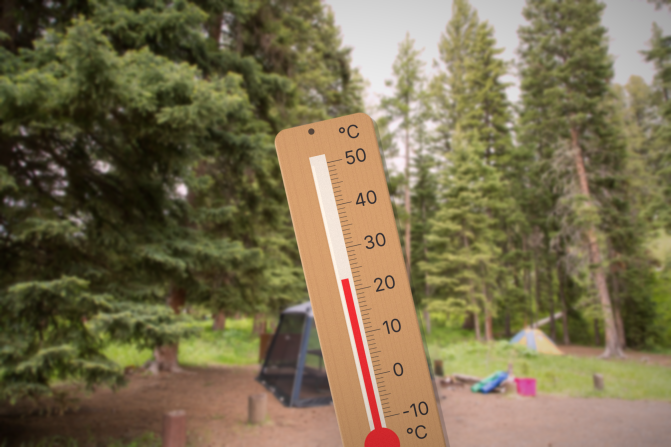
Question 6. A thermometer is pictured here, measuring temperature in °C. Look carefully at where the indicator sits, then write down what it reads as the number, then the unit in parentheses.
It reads 23 (°C)
